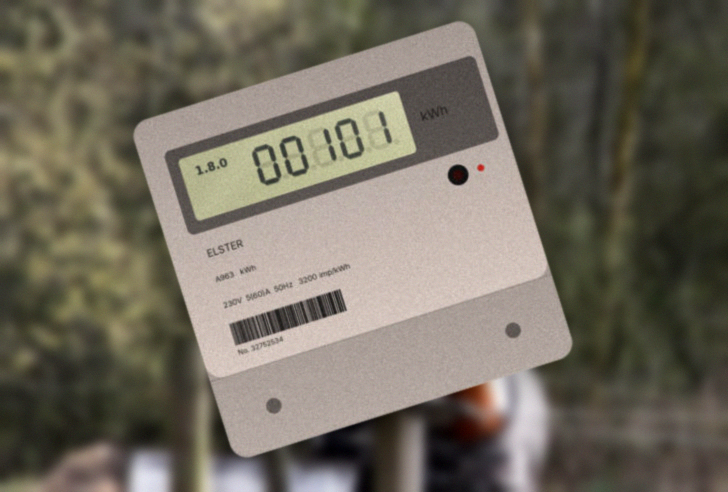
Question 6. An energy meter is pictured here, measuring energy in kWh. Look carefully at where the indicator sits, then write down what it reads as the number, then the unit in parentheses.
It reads 101 (kWh)
